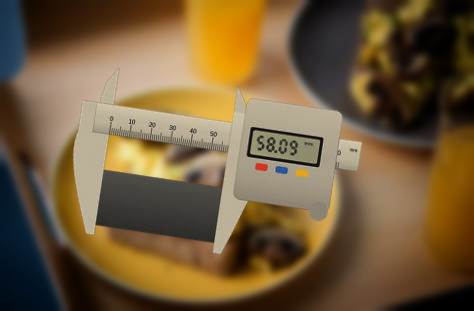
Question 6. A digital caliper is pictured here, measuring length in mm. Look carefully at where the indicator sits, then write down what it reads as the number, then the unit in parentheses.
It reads 58.09 (mm)
